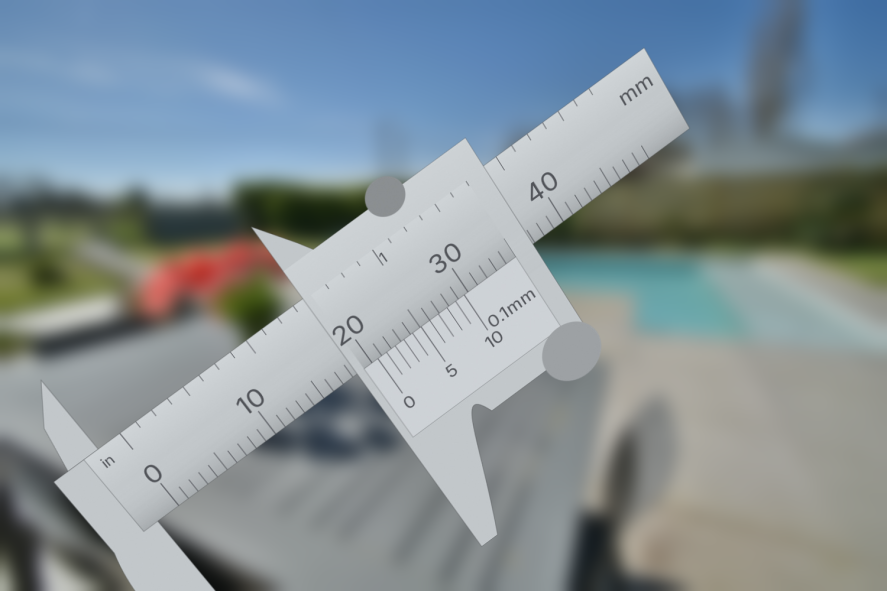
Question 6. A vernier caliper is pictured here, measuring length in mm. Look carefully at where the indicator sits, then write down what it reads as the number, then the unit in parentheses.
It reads 20.6 (mm)
